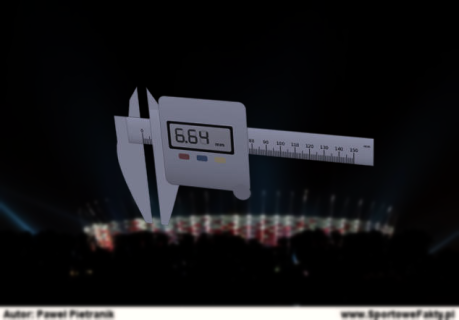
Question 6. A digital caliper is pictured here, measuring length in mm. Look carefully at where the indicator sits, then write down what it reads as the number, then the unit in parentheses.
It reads 6.64 (mm)
